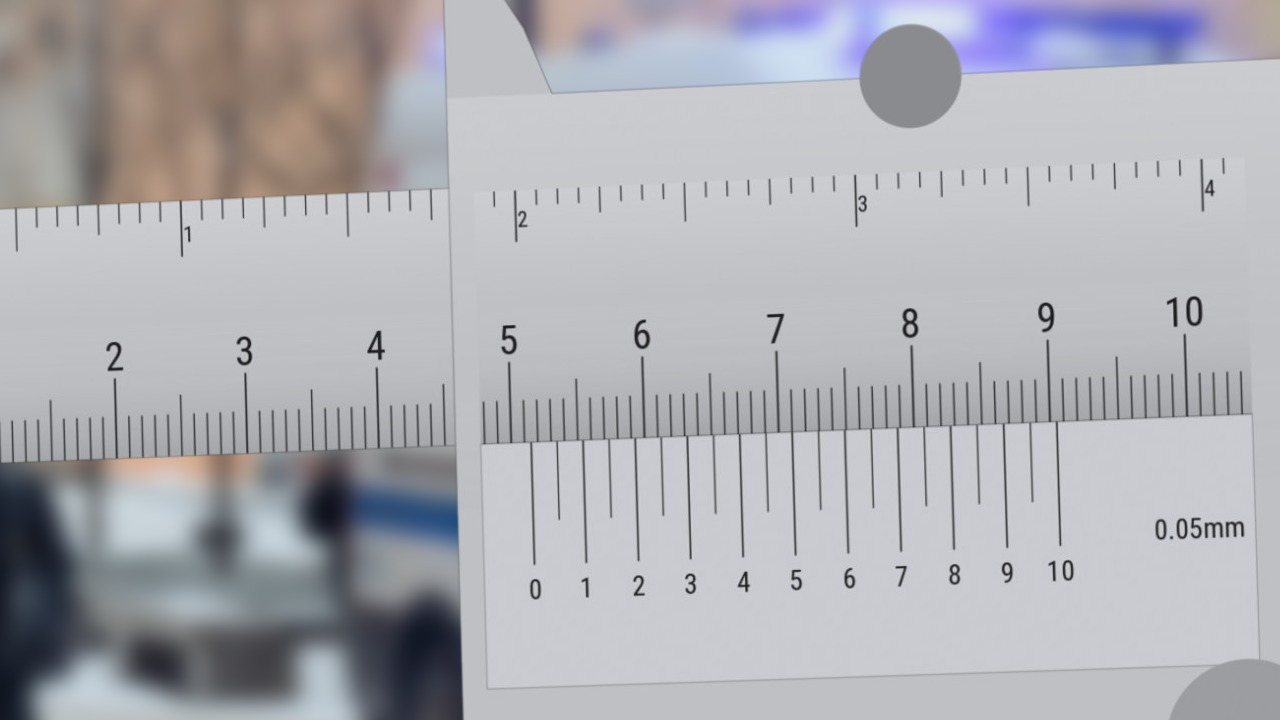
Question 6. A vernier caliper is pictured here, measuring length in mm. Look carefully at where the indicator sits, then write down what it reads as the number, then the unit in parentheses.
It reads 51.5 (mm)
